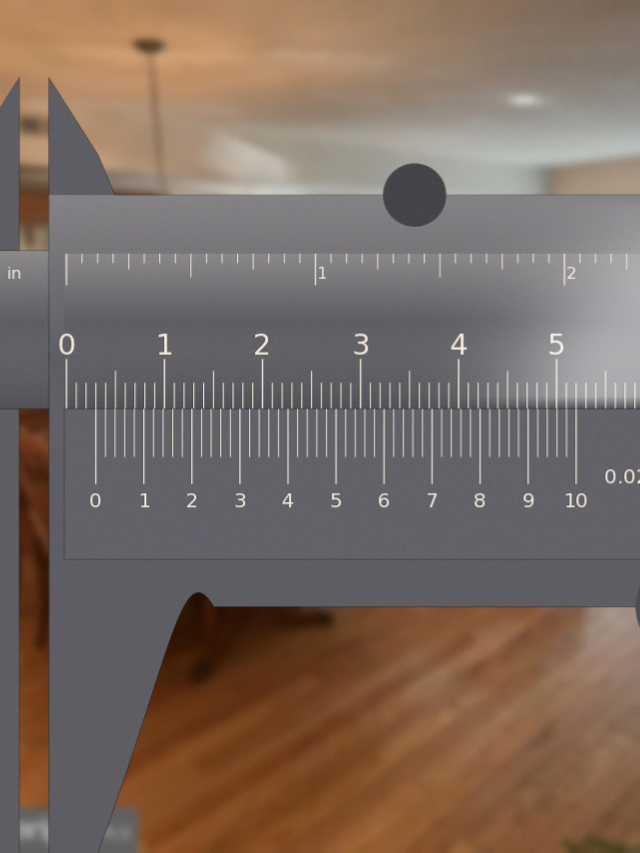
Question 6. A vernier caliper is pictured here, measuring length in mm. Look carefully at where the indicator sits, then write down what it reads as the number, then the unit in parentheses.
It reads 3.0 (mm)
